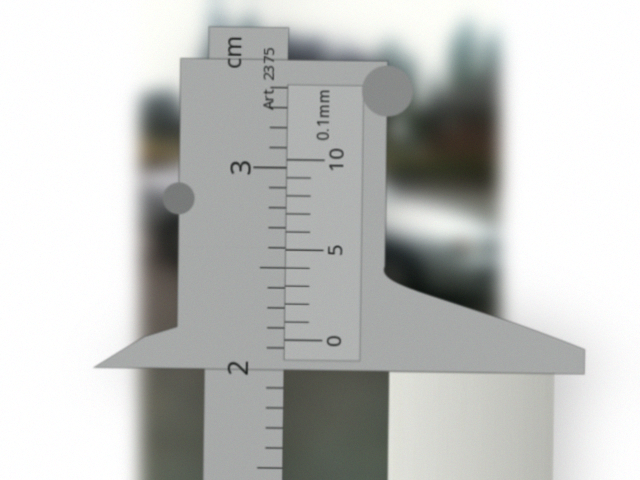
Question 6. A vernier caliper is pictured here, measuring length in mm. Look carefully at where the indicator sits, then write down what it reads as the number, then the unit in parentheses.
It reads 21.4 (mm)
